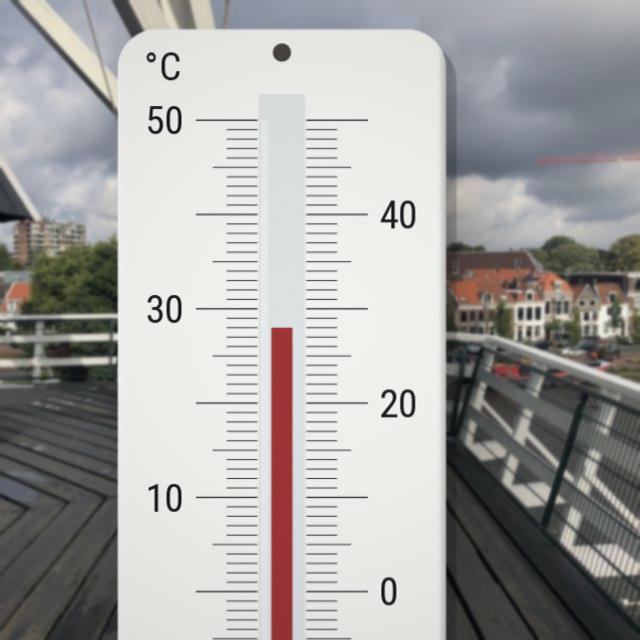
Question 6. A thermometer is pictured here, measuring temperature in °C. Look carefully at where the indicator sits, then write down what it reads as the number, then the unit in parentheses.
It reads 28 (°C)
